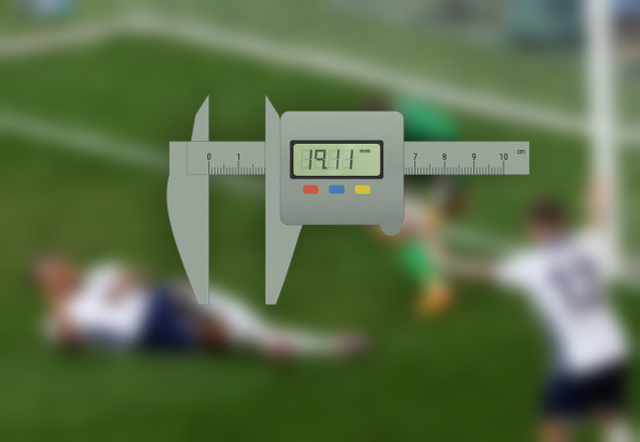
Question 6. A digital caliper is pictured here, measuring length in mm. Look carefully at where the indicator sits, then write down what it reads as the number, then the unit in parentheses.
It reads 19.11 (mm)
